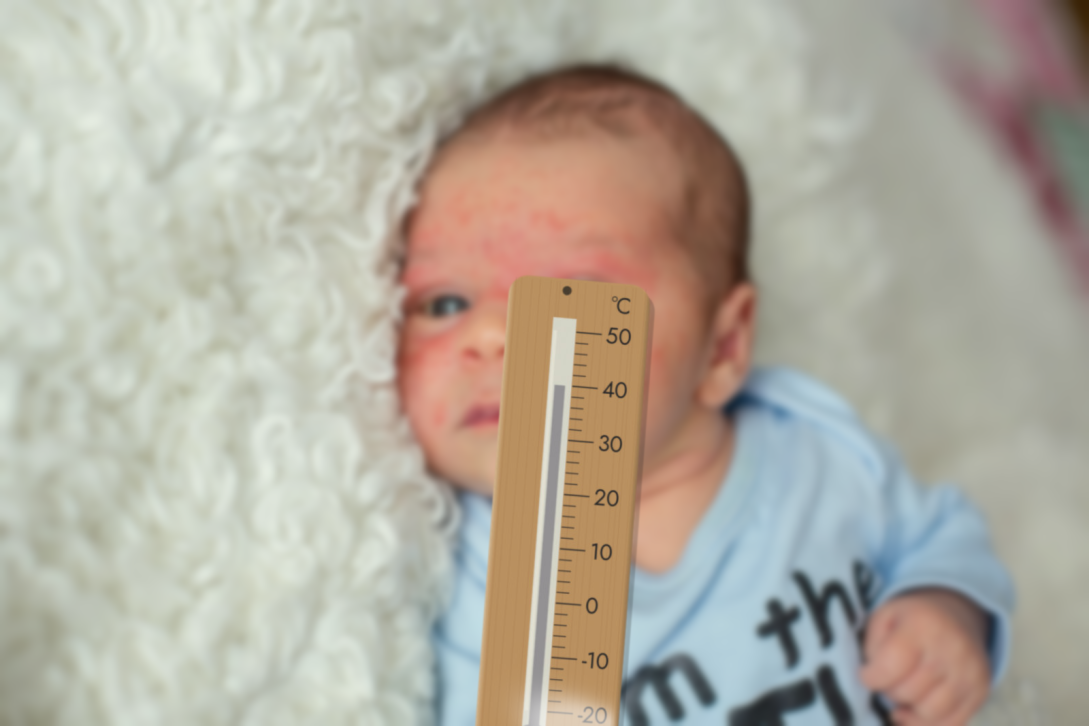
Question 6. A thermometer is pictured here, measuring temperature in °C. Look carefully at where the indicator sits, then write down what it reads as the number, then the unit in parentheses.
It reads 40 (°C)
